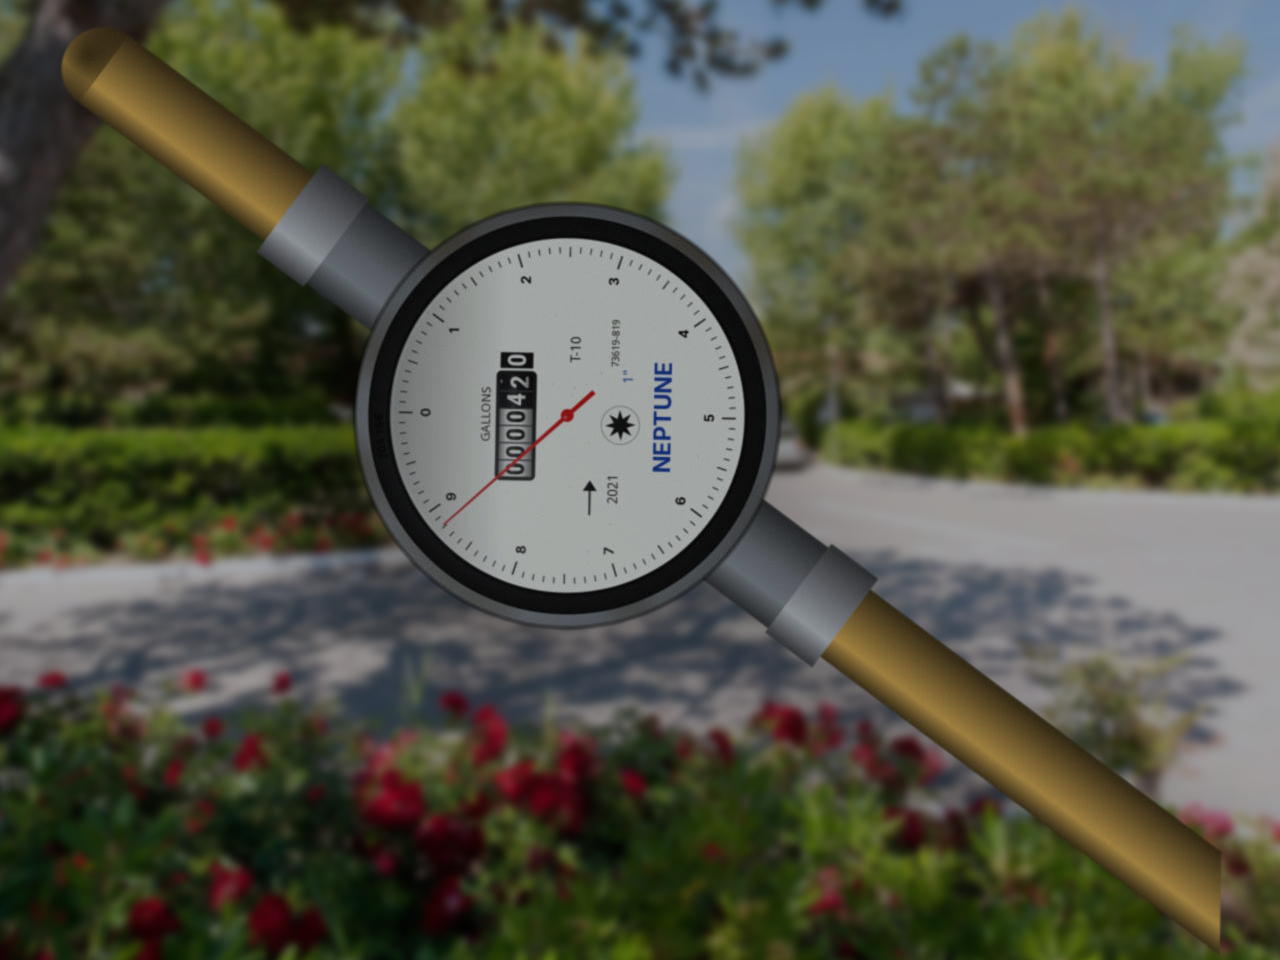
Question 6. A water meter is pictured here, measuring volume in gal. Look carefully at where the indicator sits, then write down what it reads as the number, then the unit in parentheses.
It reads 418.8 (gal)
